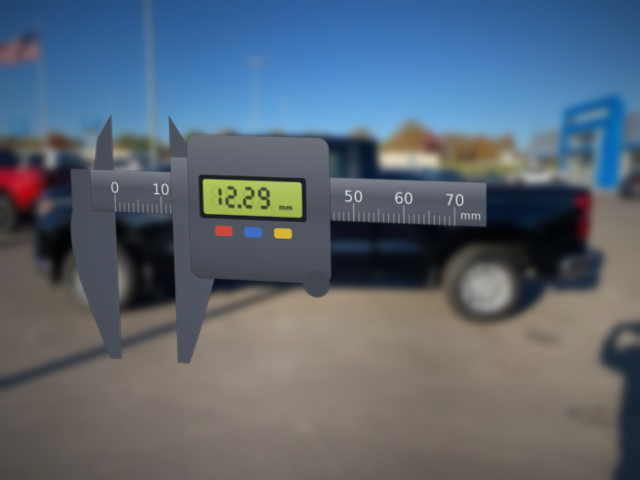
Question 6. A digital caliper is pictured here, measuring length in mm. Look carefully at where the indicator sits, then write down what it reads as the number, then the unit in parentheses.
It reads 12.29 (mm)
